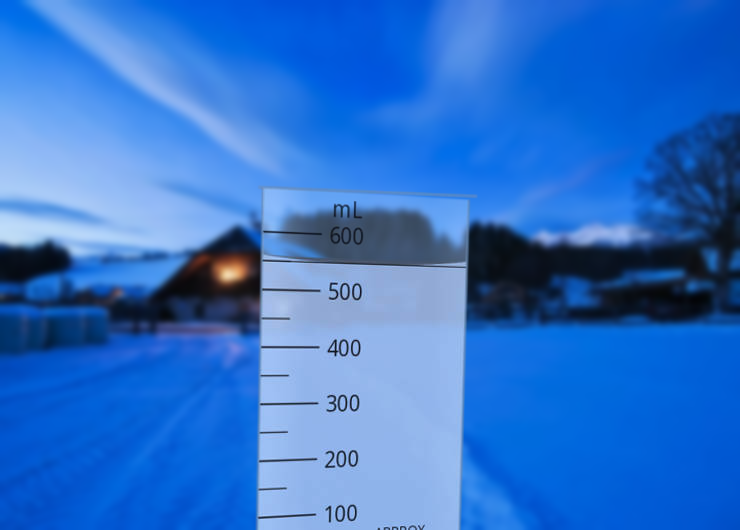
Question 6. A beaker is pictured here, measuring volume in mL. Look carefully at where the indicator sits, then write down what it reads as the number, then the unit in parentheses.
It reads 550 (mL)
